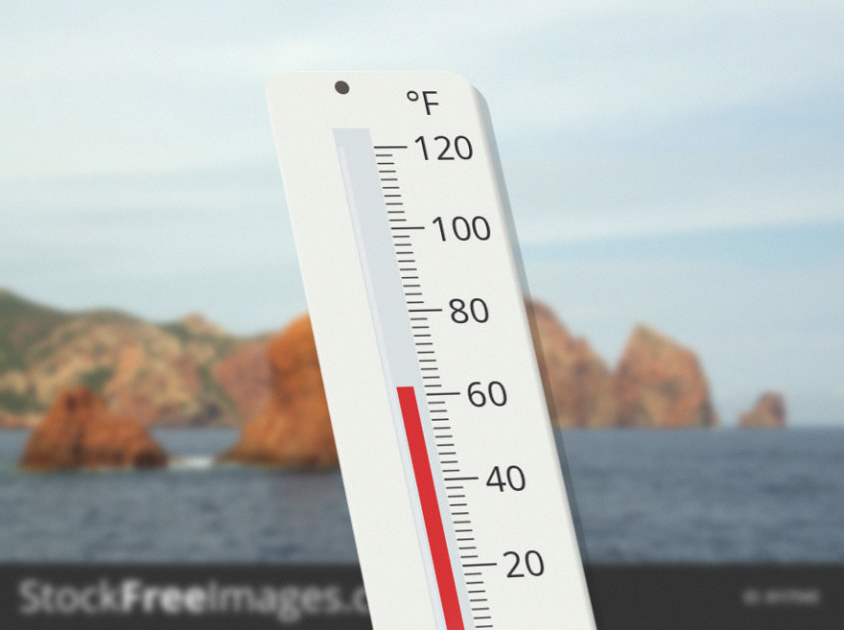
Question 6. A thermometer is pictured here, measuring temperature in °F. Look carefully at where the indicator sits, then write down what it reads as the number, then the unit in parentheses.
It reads 62 (°F)
